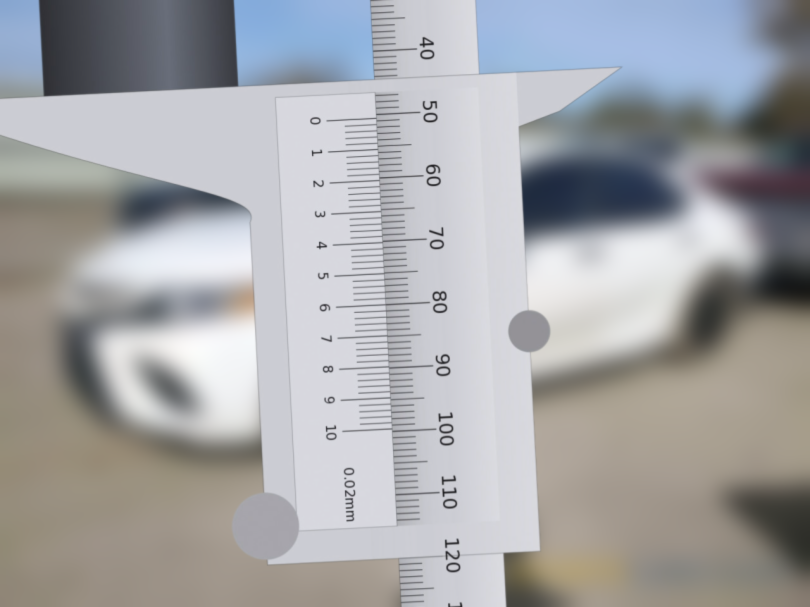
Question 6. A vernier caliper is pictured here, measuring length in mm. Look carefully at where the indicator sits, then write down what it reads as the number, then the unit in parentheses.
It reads 50.6 (mm)
